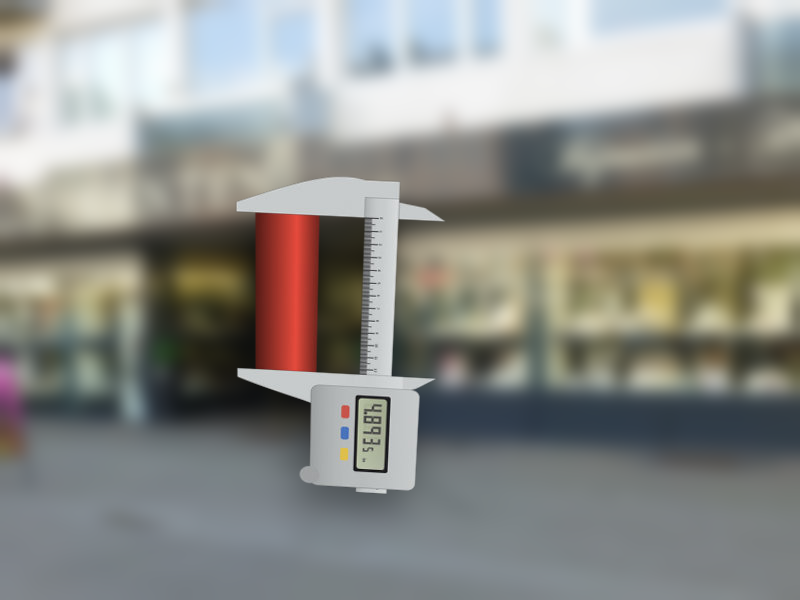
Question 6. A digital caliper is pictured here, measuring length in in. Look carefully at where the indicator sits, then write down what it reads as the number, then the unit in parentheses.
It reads 4.8935 (in)
